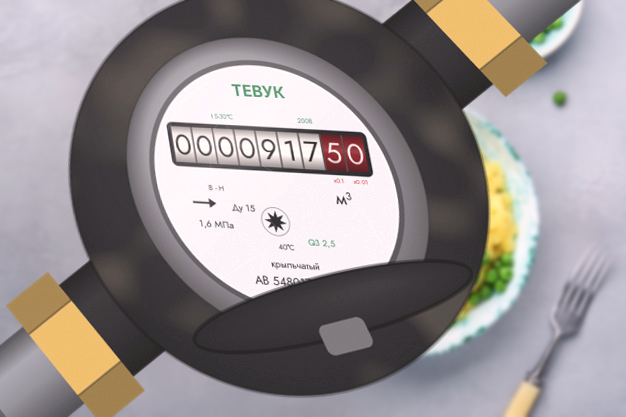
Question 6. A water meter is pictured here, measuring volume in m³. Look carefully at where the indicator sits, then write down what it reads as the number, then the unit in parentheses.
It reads 917.50 (m³)
